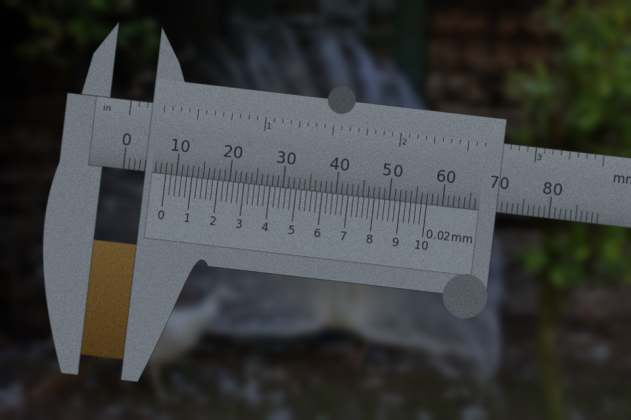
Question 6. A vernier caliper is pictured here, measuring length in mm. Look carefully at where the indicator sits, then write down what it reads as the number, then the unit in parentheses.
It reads 8.0 (mm)
